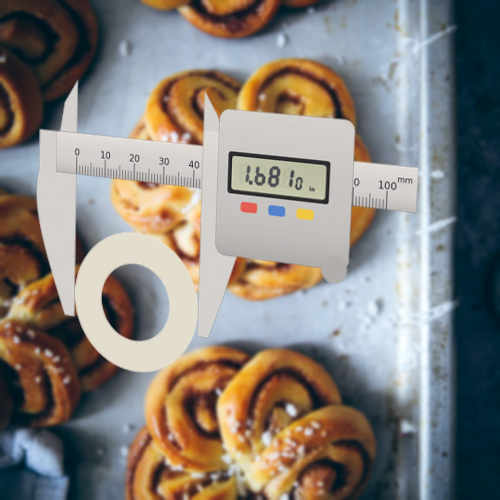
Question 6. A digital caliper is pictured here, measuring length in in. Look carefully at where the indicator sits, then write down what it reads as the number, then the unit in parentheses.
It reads 1.6810 (in)
